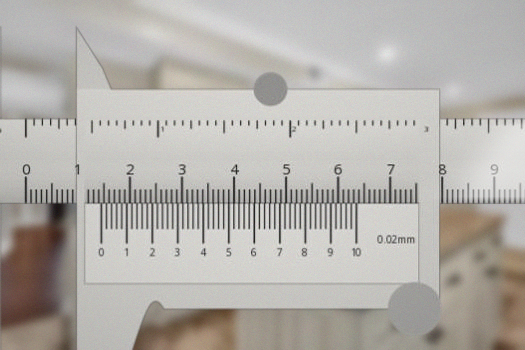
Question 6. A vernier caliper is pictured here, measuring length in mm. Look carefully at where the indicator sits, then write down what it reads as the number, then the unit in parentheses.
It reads 14.5 (mm)
